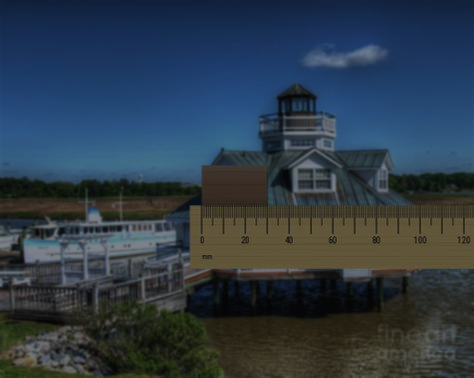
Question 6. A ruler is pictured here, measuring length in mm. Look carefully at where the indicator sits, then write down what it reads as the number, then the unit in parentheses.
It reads 30 (mm)
